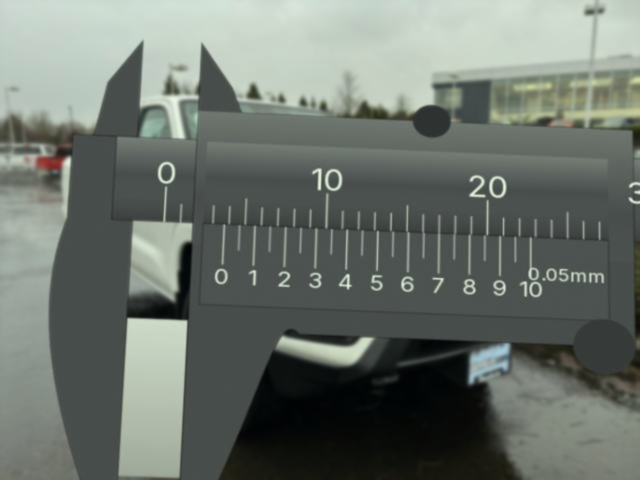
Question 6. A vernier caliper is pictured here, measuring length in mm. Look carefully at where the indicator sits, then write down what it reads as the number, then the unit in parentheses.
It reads 3.7 (mm)
